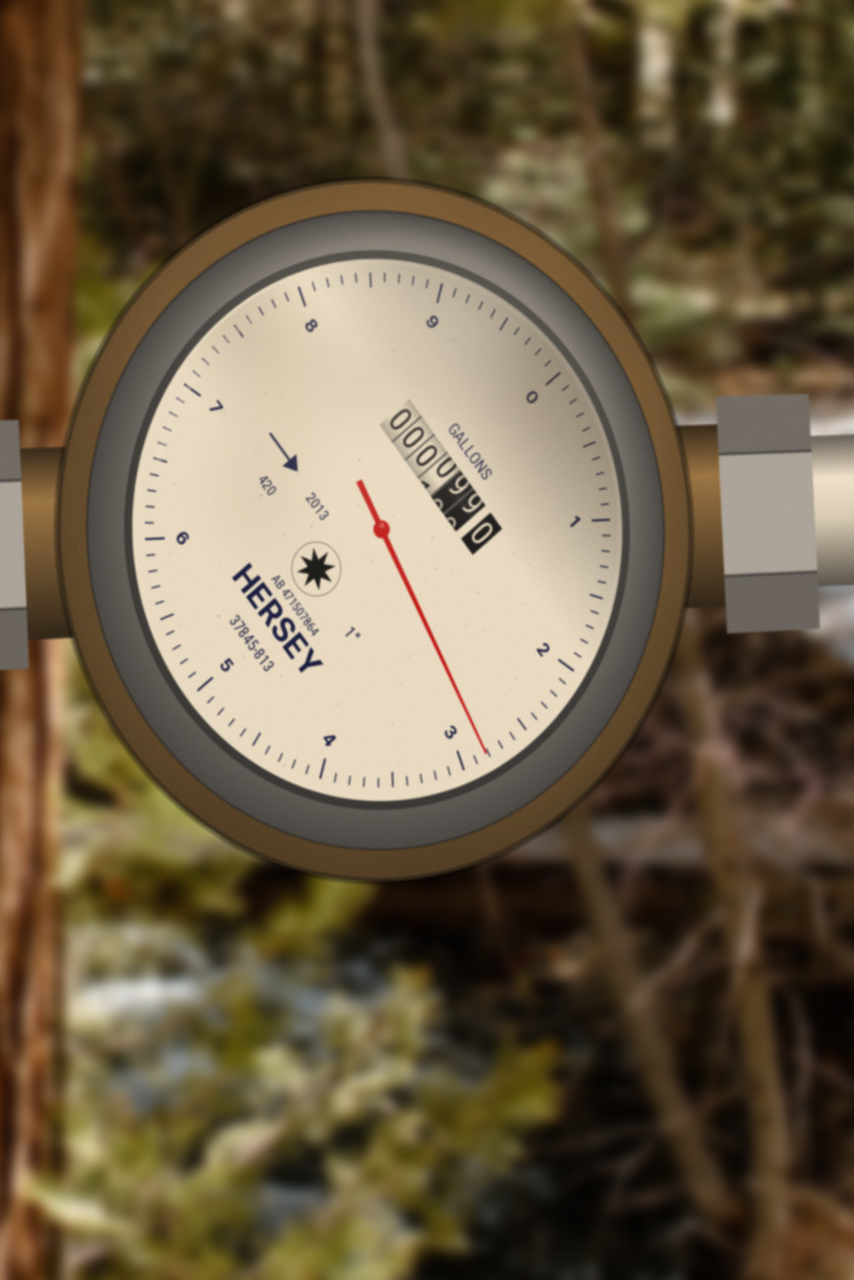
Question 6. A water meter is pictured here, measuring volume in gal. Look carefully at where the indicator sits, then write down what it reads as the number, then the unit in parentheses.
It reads 992.8 (gal)
